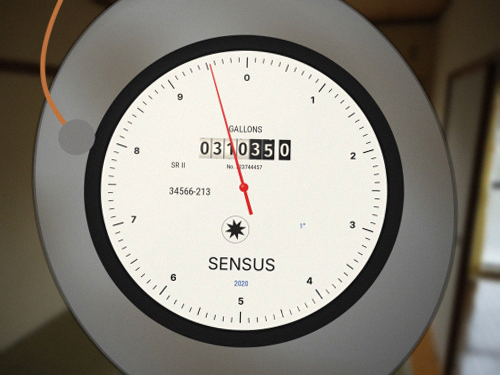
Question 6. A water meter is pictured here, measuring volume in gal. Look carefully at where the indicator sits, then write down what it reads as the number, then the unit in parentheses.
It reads 310349.5 (gal)
